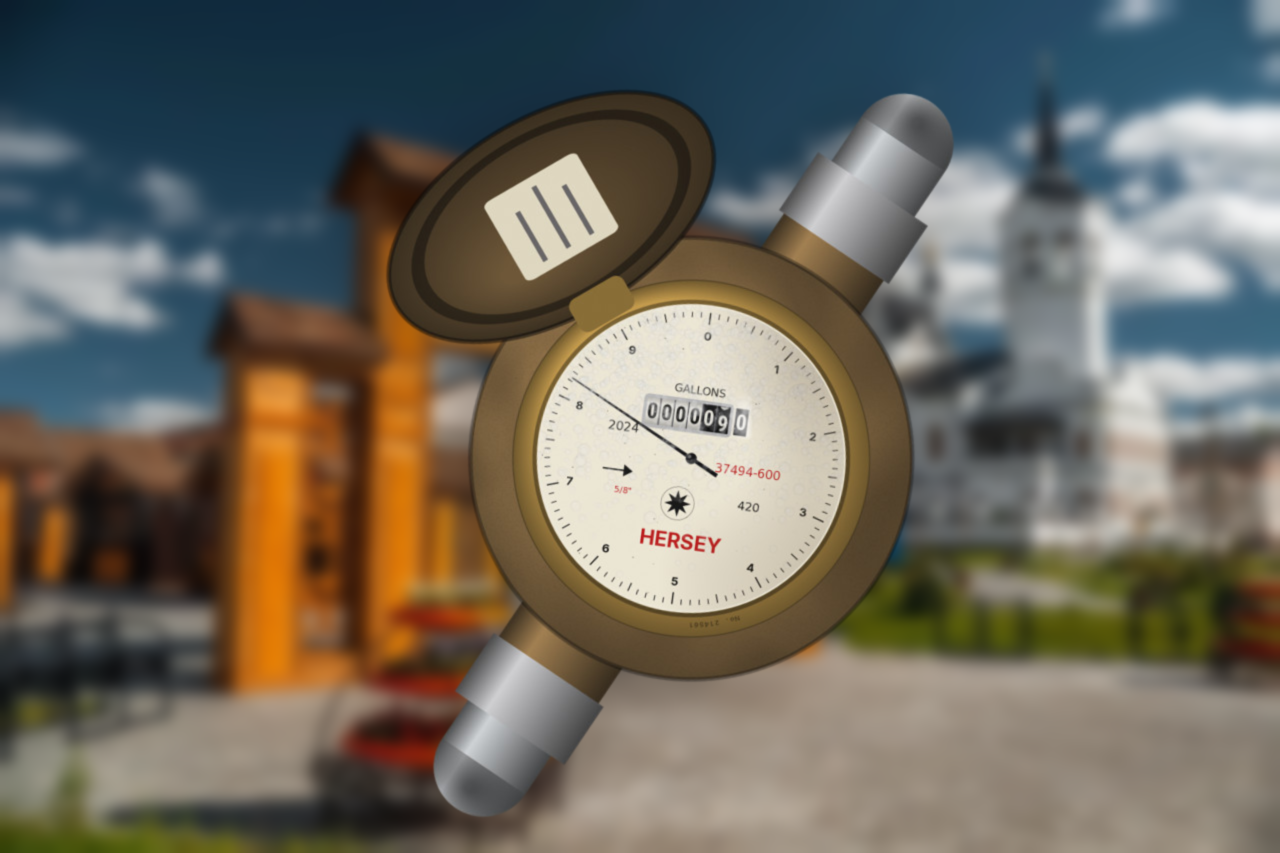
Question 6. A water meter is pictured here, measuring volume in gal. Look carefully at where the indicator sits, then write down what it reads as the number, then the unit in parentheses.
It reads 88.2 (gal)
